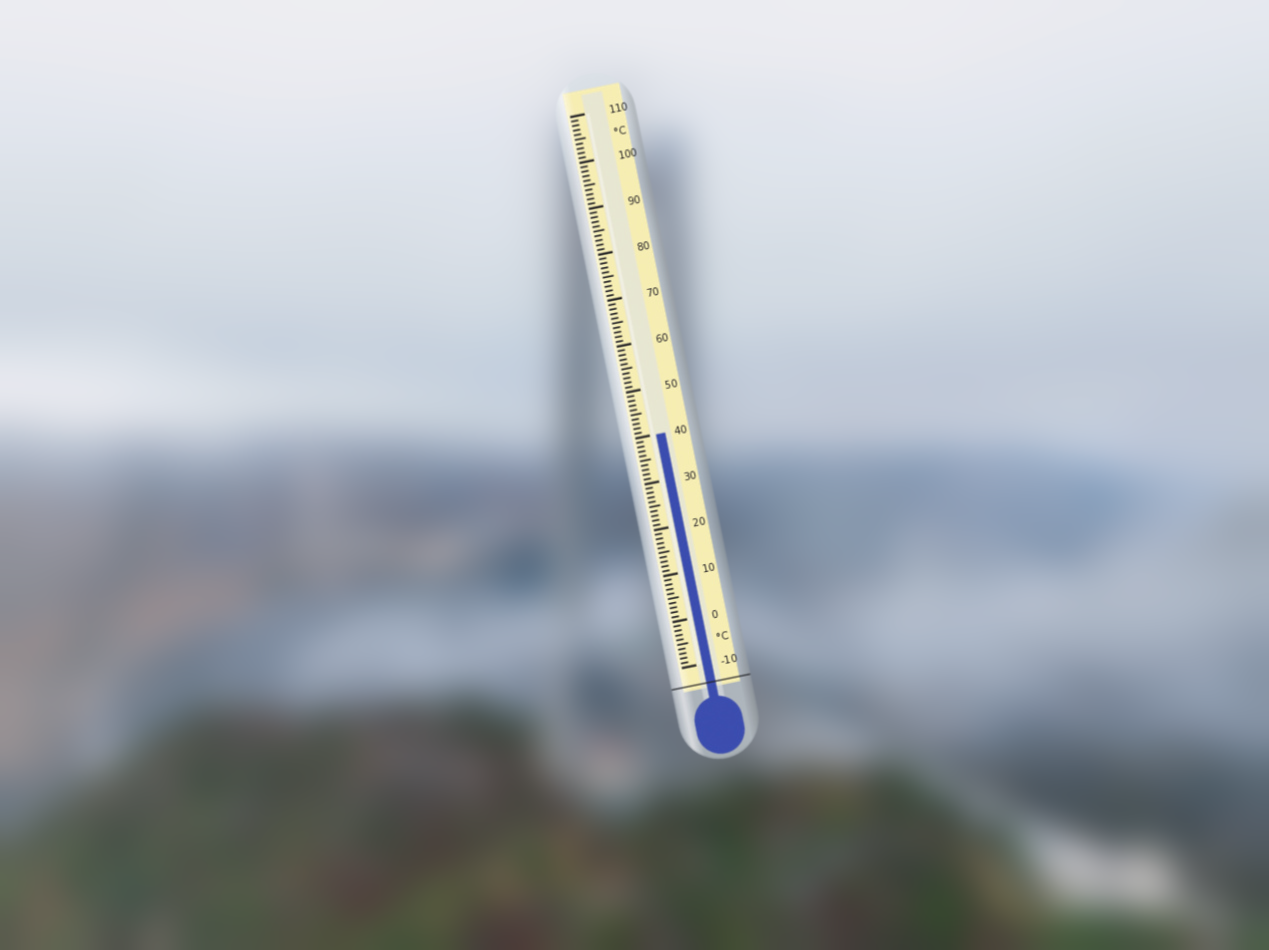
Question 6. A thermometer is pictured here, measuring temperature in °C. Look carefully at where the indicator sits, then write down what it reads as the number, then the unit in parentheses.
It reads 40 (°C)
